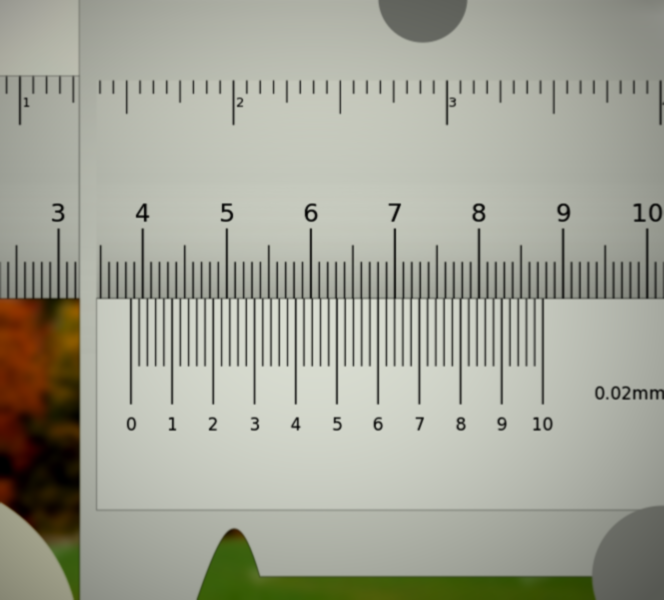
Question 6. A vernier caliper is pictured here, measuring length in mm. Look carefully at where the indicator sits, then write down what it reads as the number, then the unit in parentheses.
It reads 38.6 (mm)
